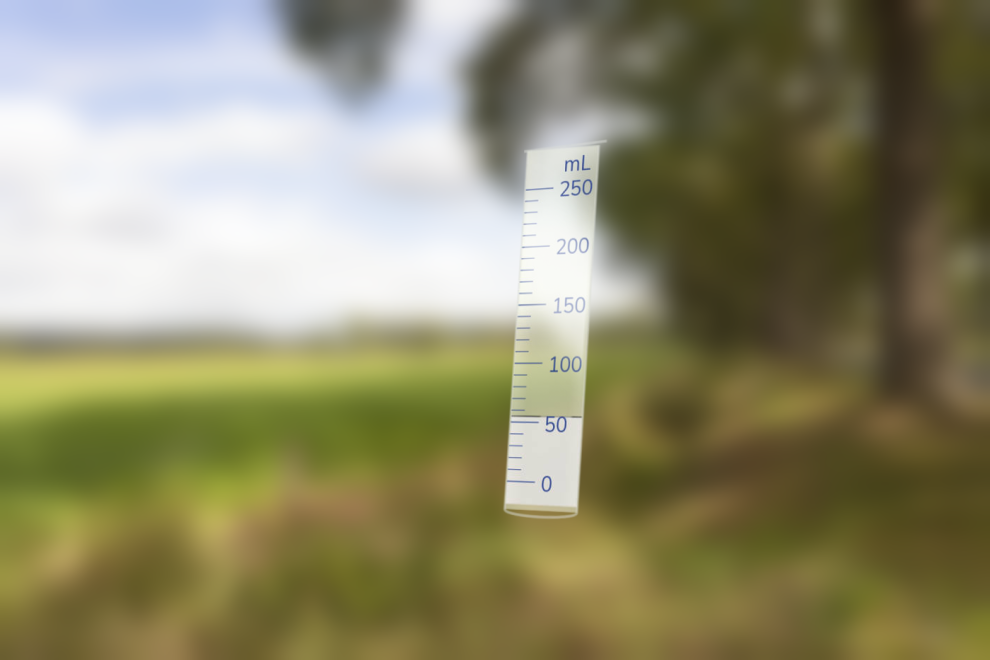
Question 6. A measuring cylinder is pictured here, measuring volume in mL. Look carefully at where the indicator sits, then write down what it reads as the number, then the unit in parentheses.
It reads 55 (mL)
